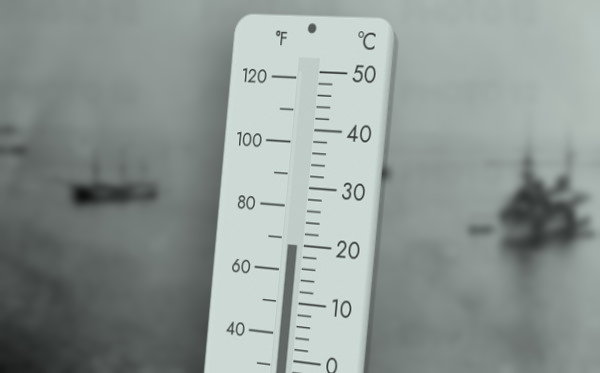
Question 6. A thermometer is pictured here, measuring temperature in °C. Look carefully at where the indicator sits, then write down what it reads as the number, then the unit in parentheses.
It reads 20 (°C)
